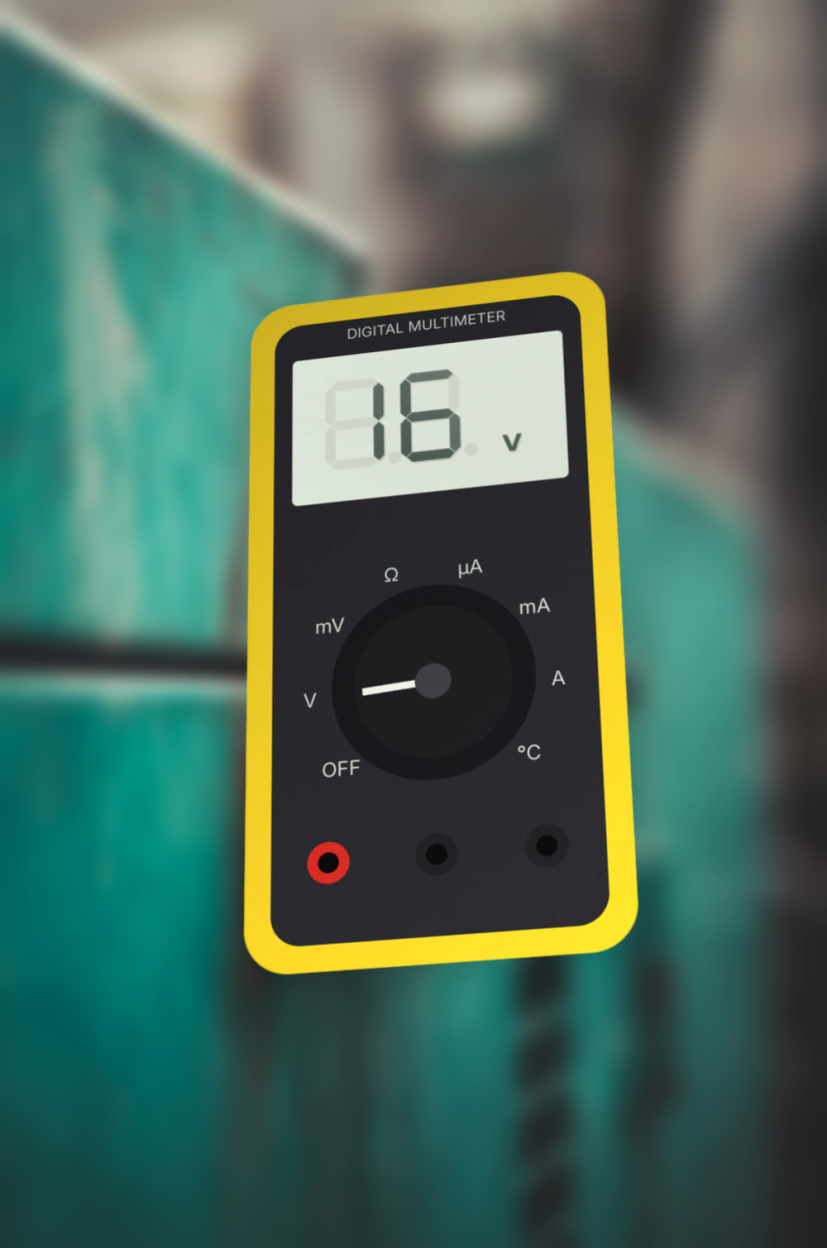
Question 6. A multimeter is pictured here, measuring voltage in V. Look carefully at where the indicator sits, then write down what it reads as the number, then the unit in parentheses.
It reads 16 (V)
